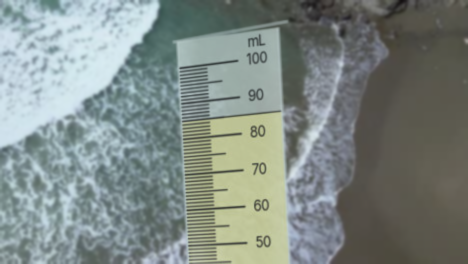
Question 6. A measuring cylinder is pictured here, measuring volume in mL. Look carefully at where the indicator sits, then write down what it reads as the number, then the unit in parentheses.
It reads 85 (mL)
